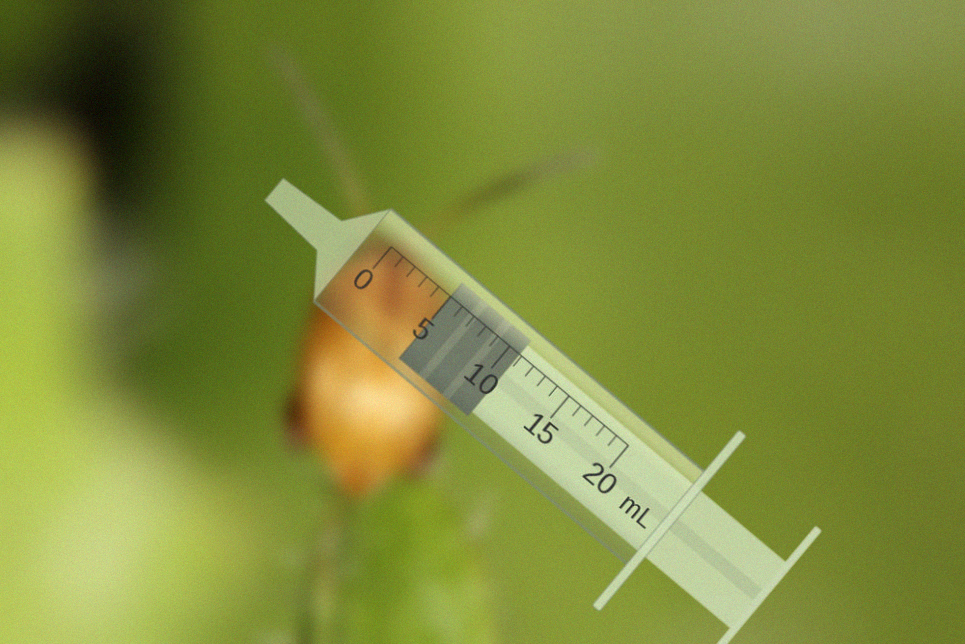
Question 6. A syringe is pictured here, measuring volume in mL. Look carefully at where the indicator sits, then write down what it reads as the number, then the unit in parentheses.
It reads 5 (mL)
